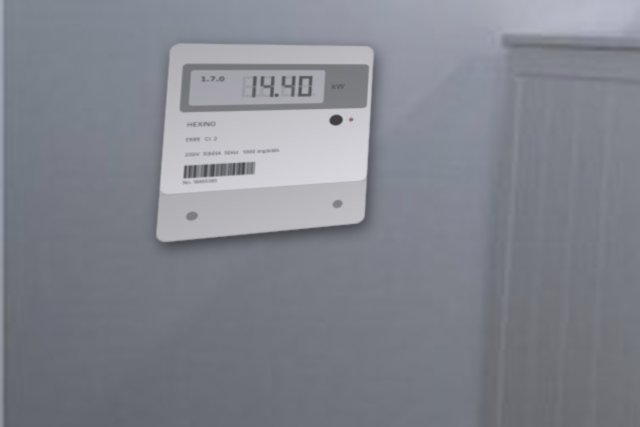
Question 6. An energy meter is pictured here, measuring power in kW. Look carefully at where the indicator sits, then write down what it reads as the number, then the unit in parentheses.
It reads 14.40 (kW)
